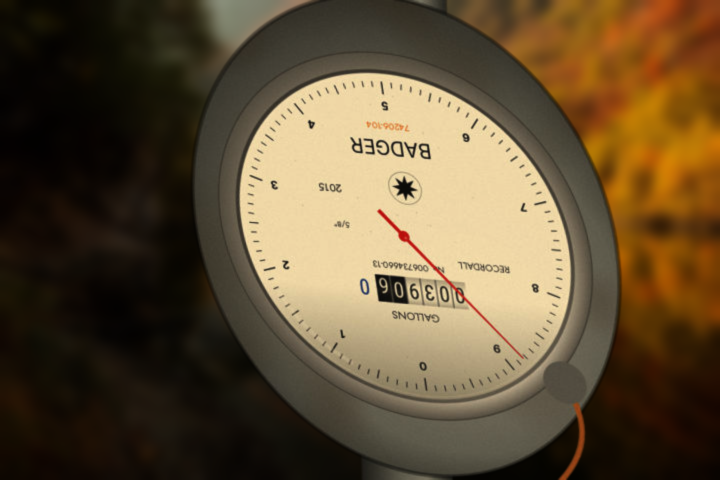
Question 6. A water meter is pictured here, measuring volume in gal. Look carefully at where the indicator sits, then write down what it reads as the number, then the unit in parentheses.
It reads 39058.8 (gal)
